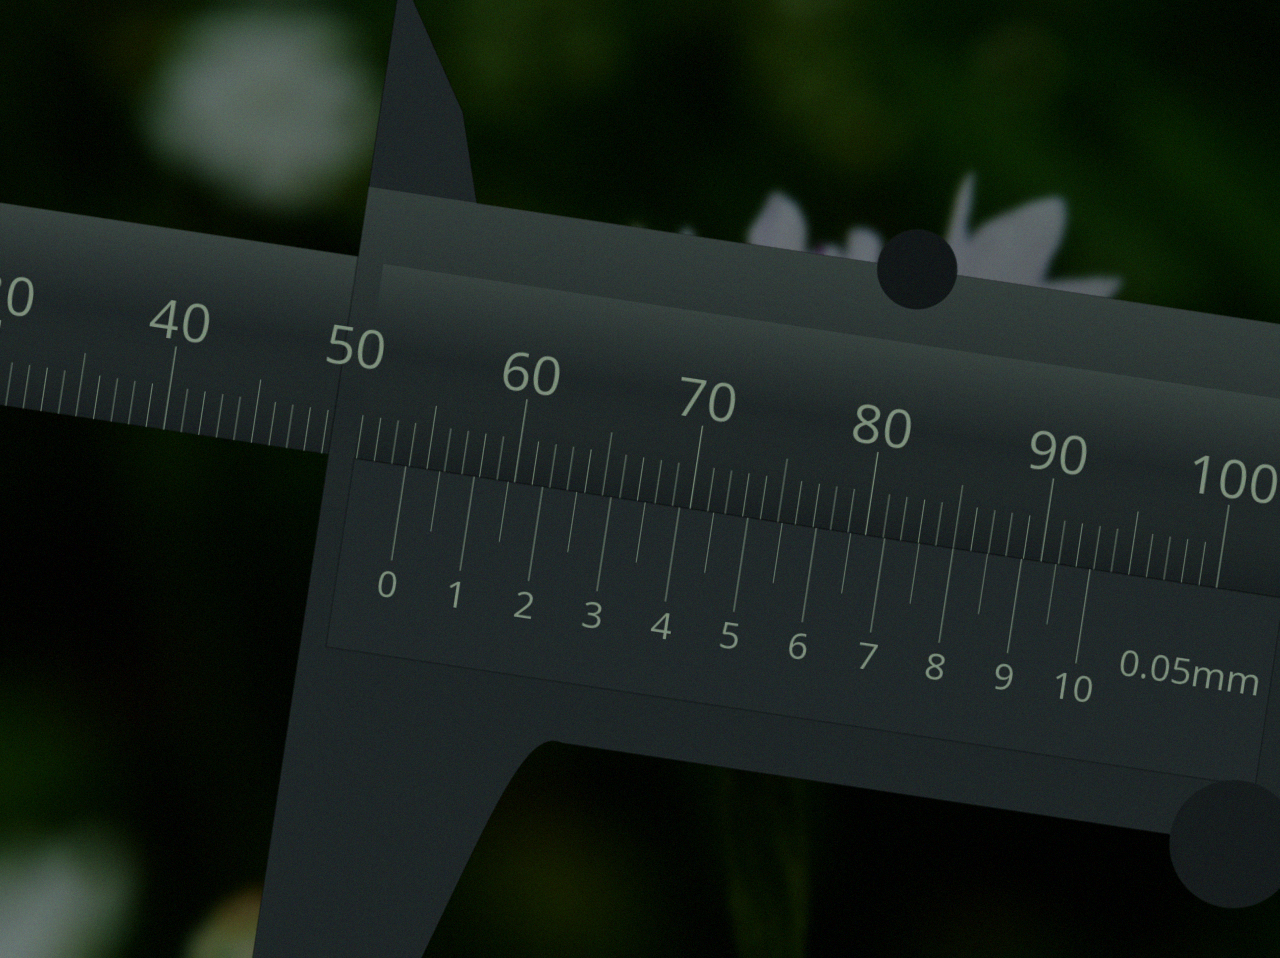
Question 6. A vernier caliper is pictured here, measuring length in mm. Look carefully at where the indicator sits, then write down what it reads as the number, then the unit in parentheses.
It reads 53.8 (mm)
